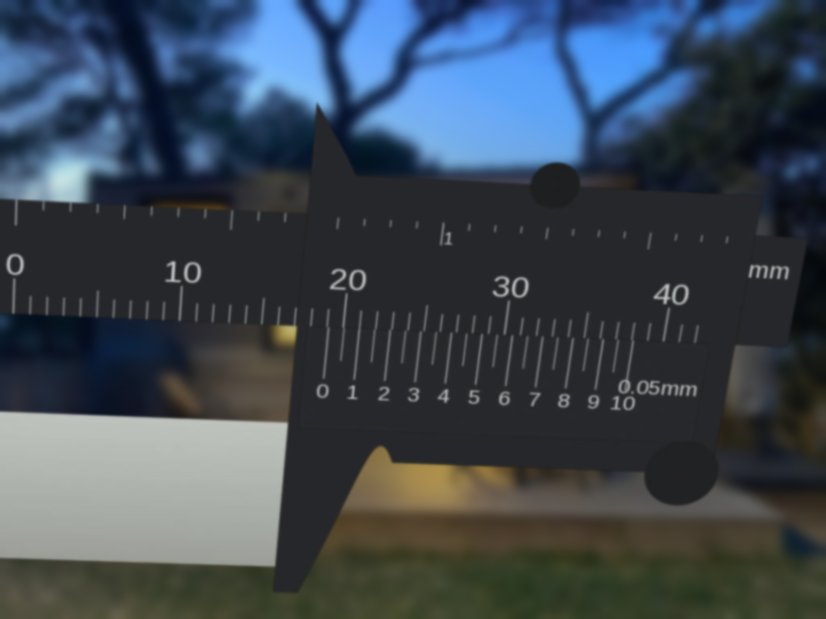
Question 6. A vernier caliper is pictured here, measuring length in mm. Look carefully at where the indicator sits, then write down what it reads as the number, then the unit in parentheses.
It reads 19.1 (mm)
